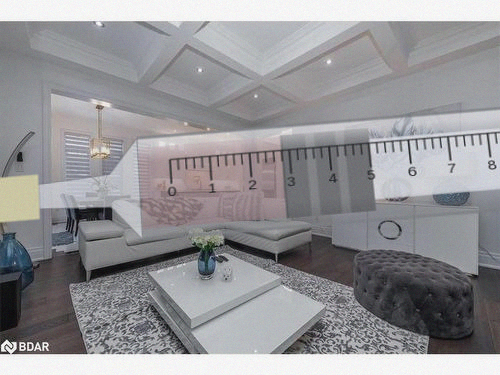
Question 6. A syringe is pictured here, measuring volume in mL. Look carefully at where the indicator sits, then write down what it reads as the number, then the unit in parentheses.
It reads 2.8 (mL)
